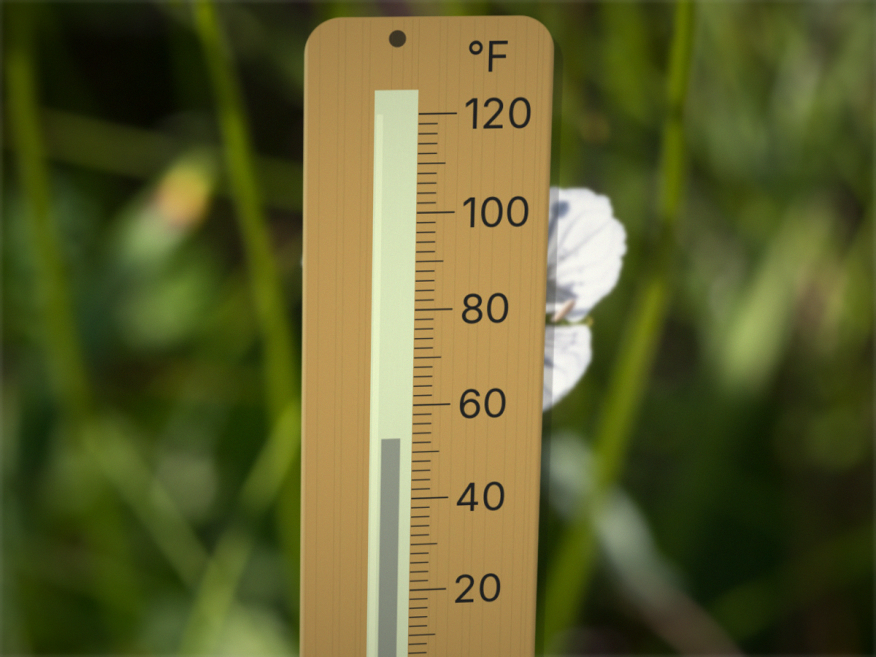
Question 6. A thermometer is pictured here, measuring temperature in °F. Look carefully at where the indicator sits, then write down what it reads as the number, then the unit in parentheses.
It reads 53 (°F)
